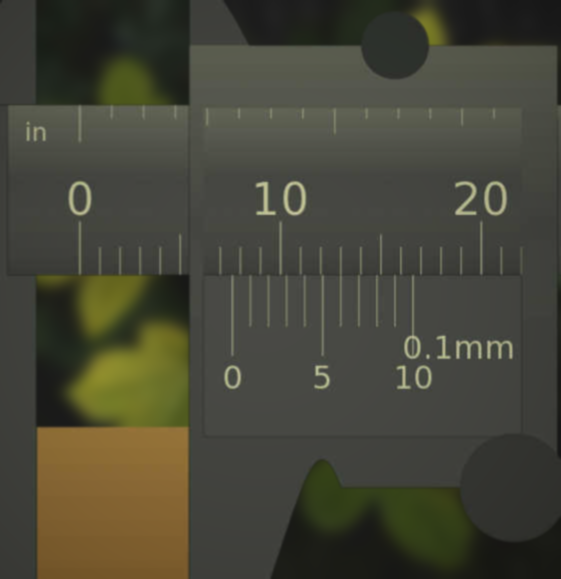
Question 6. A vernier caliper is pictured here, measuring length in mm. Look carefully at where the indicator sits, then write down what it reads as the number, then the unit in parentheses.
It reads 7.6 (mm)
